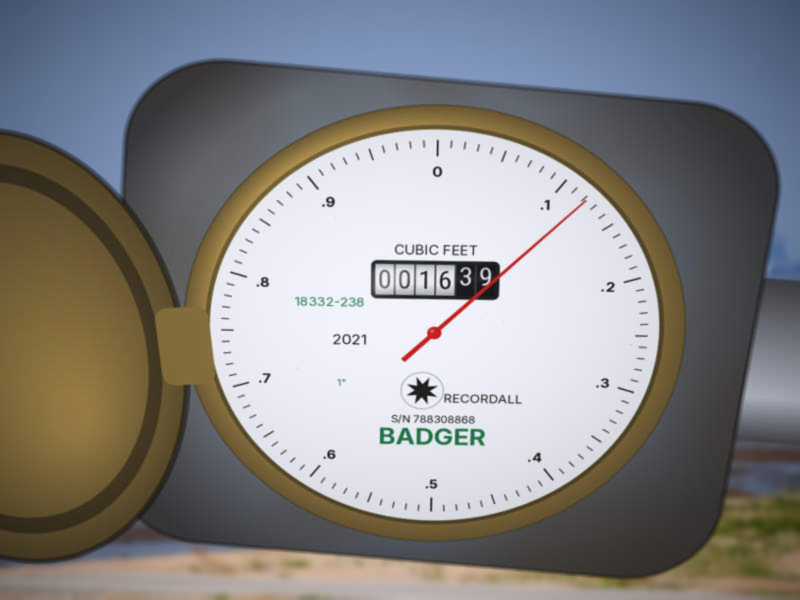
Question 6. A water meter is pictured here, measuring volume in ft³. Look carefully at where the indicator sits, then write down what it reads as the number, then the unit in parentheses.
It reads 1639.12 (ft³)
